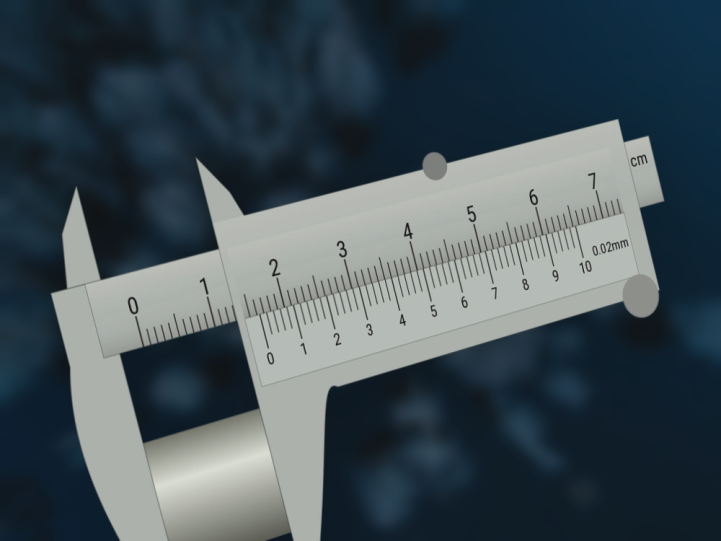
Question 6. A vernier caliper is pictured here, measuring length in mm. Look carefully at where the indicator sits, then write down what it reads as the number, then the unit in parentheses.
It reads 16.4 (mm)
